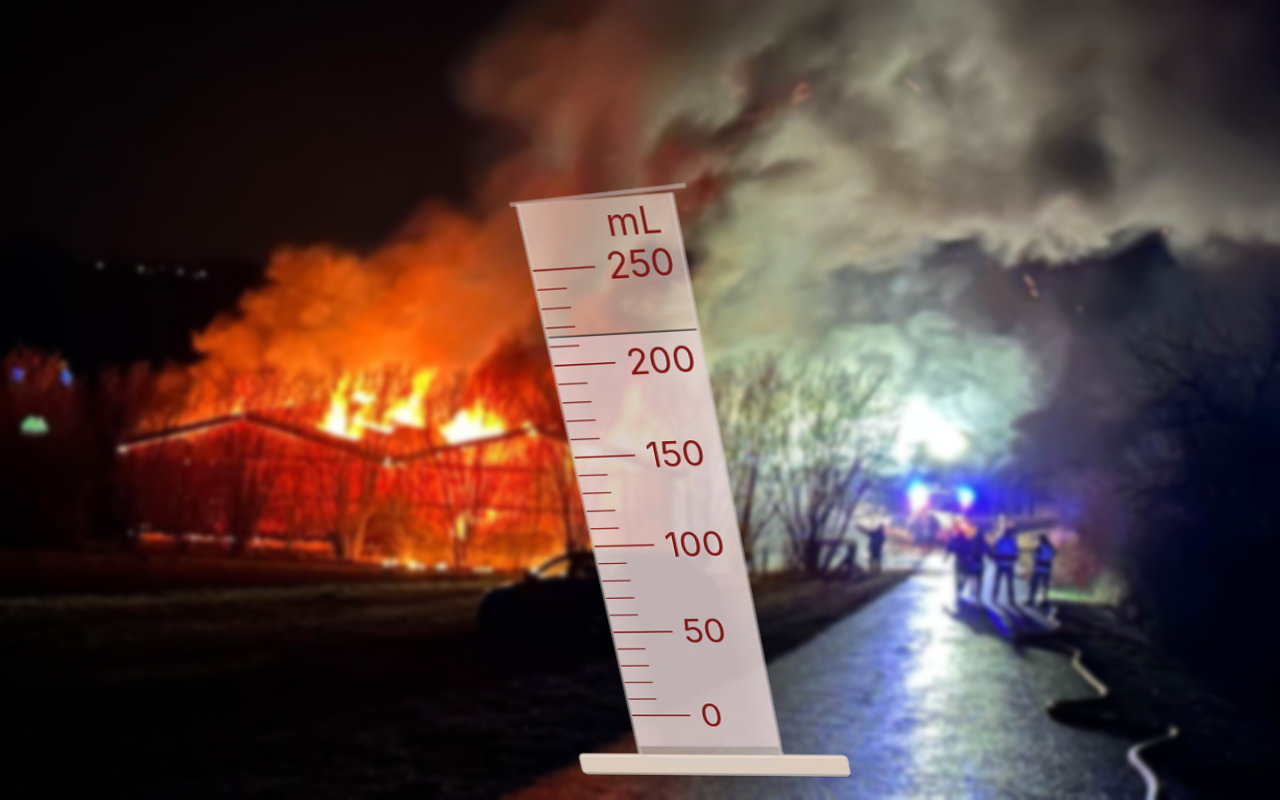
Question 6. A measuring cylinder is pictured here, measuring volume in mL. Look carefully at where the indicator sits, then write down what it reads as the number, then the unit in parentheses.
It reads 215 (mL)
